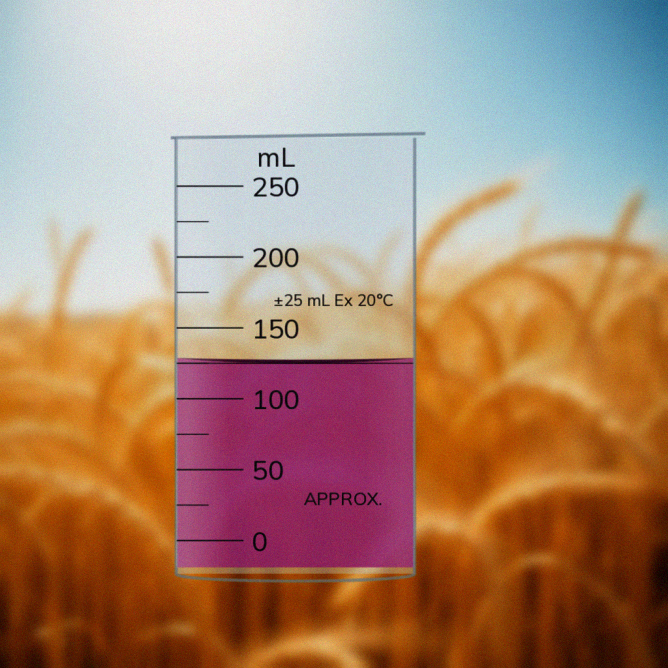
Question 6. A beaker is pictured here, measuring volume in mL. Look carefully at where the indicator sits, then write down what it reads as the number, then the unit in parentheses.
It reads 125 (mL)
